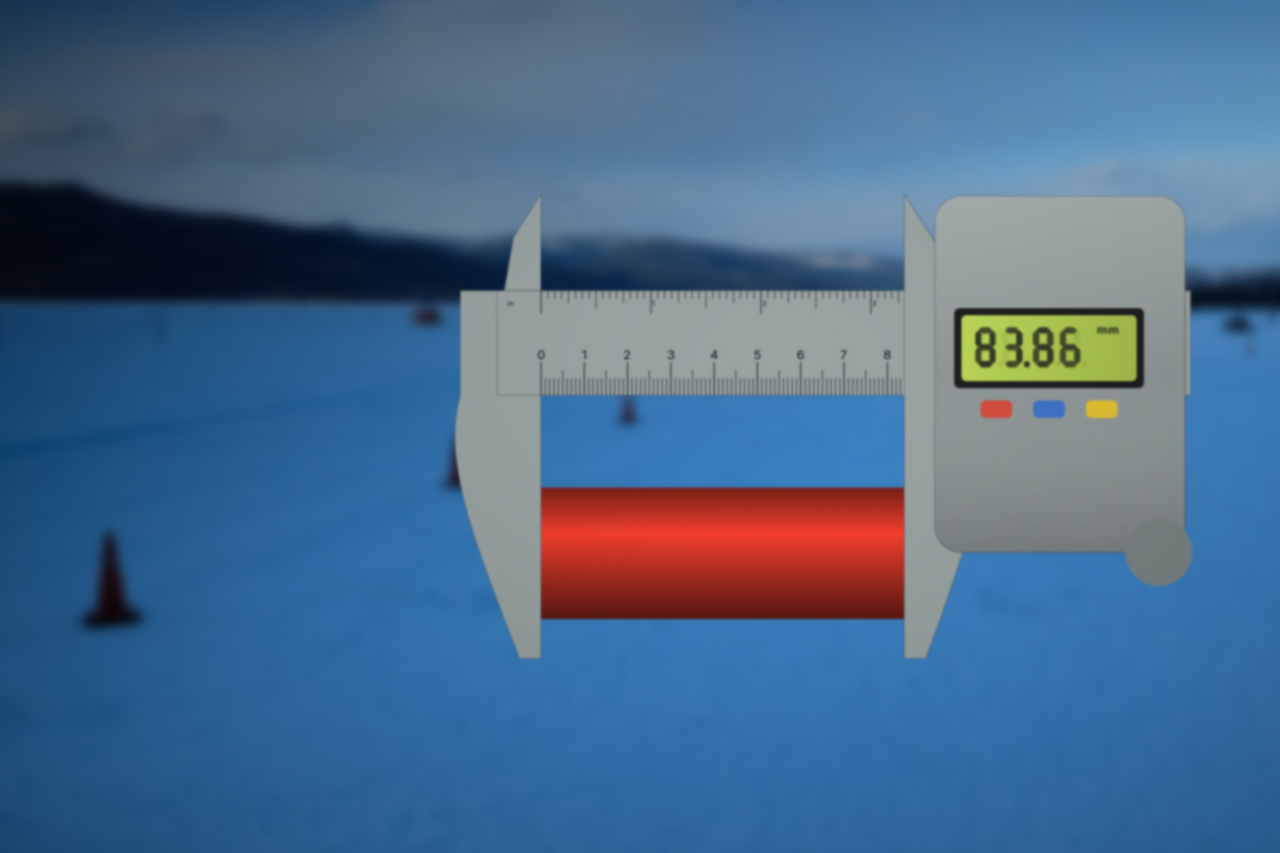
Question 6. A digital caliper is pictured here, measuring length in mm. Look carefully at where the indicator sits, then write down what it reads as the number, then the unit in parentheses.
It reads 83.86 (mm)
